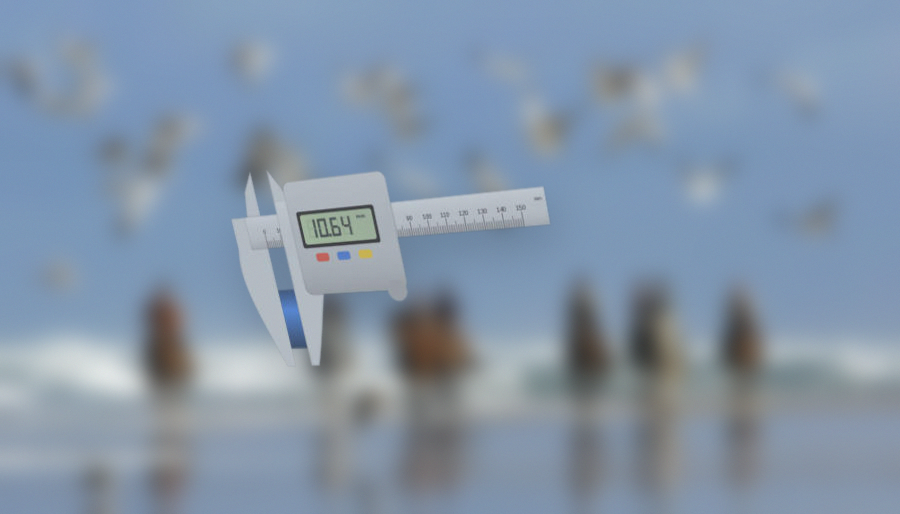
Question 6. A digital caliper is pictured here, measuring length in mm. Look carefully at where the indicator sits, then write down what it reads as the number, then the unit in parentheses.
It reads 10.64 (mm)
